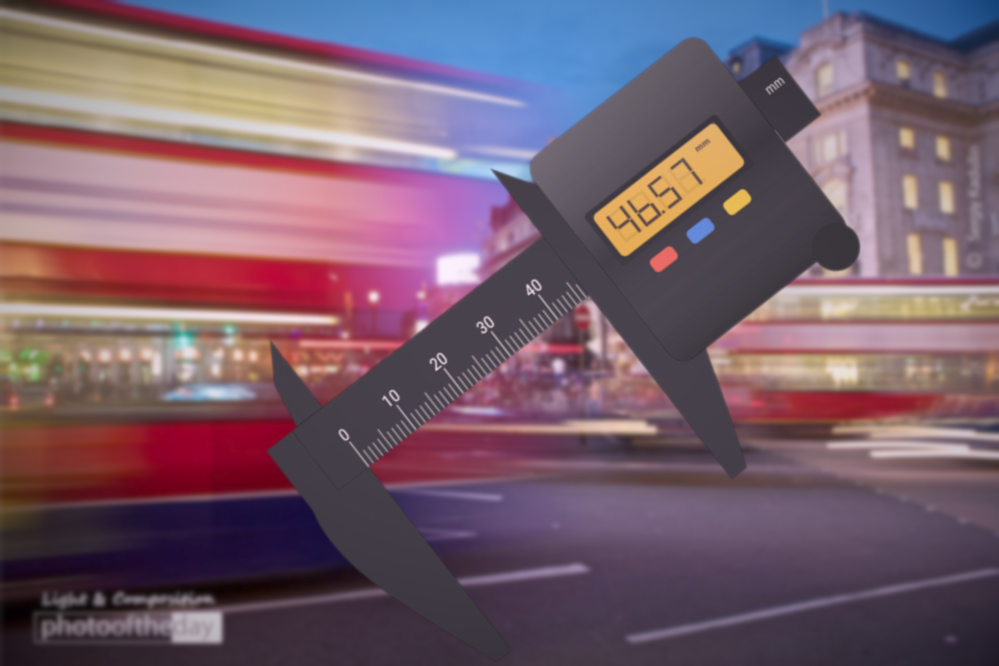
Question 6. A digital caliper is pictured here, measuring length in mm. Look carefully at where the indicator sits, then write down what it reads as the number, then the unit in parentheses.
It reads 46.57 (mm)
